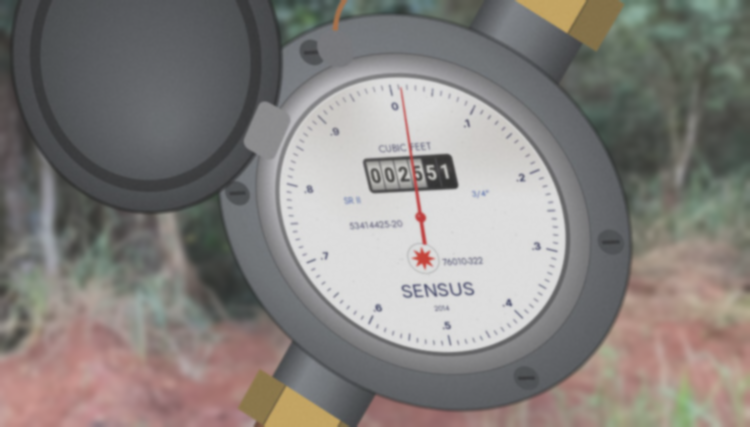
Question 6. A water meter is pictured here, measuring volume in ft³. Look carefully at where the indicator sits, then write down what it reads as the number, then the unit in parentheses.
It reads 2551.01 (ft³)
